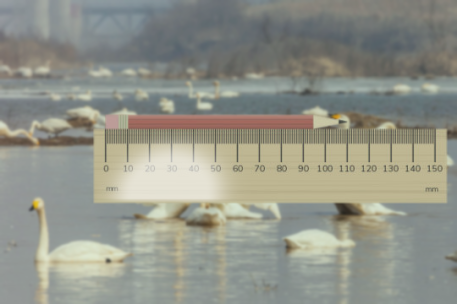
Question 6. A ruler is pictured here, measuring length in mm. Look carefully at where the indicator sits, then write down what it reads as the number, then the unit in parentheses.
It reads 110 (mm)
